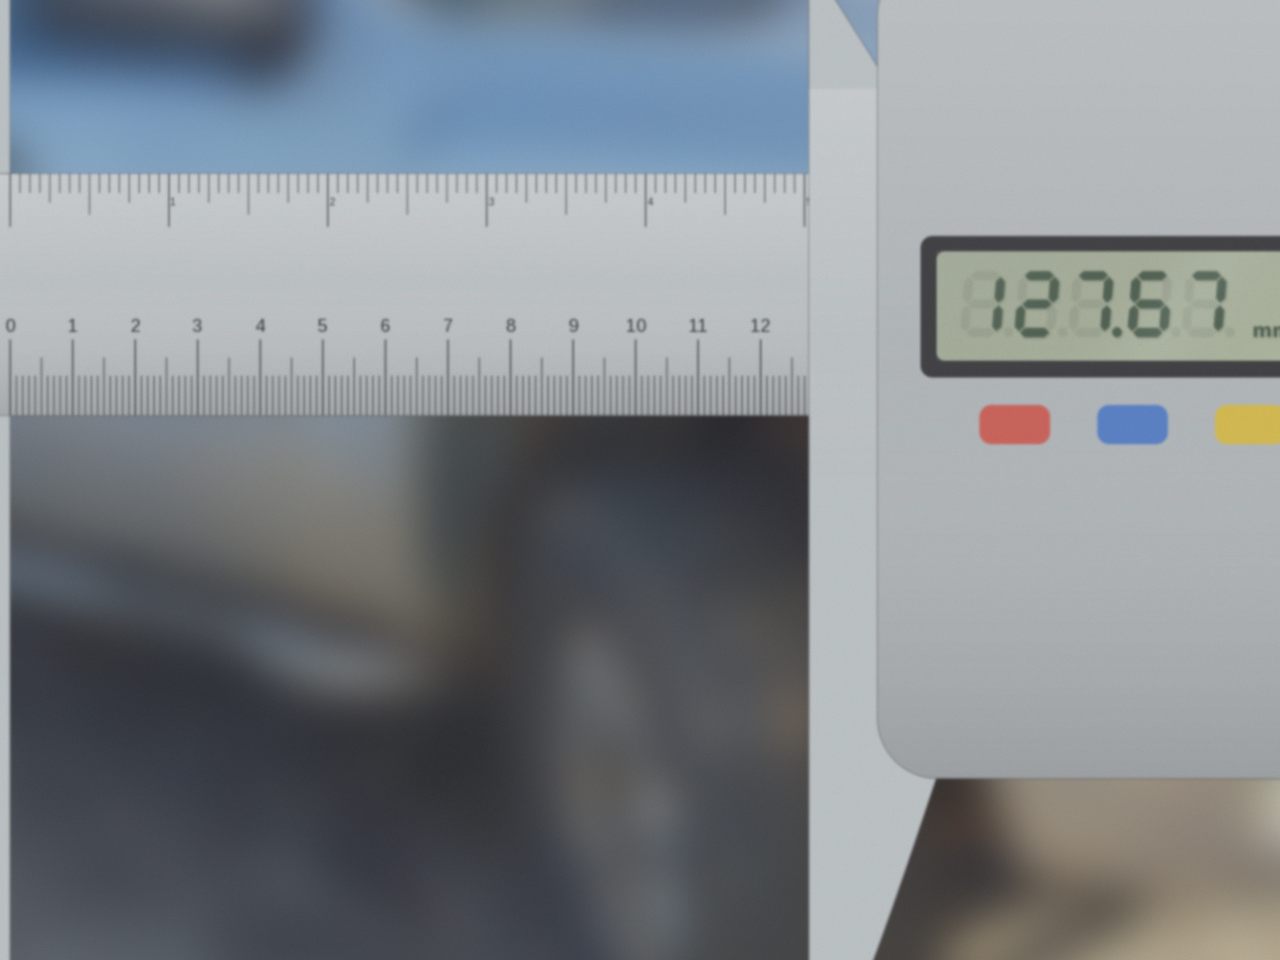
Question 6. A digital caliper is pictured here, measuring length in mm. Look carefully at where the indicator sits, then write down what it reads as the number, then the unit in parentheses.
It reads 127.67 (mm)
